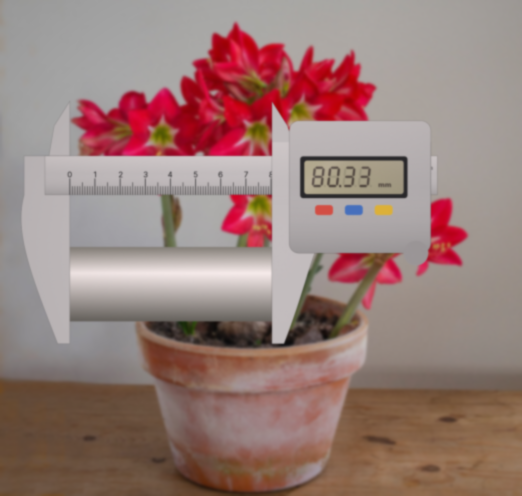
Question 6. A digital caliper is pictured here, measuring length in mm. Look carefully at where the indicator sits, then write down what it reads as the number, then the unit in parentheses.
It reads 80.33 (mm)
